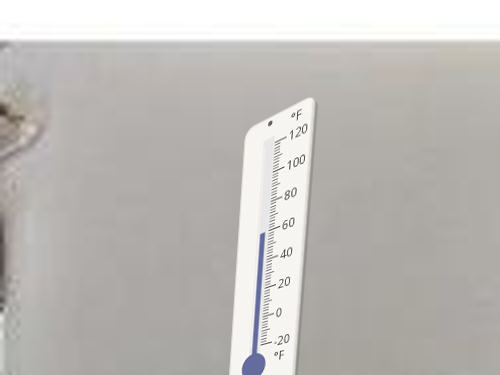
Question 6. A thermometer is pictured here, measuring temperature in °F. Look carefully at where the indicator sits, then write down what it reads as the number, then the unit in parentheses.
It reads 60 (°F)
